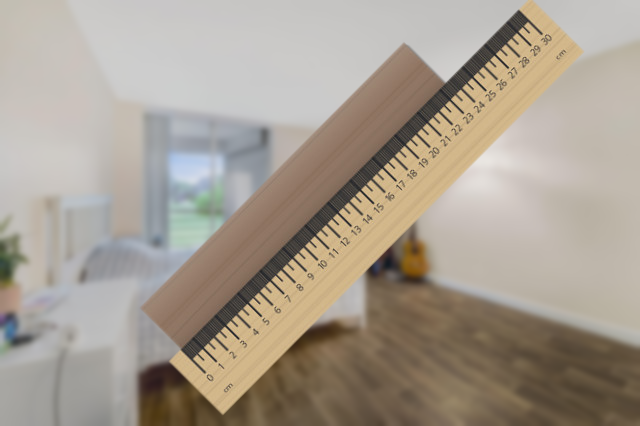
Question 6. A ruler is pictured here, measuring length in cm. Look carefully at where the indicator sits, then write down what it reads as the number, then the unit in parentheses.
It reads 23.5 (cm)
